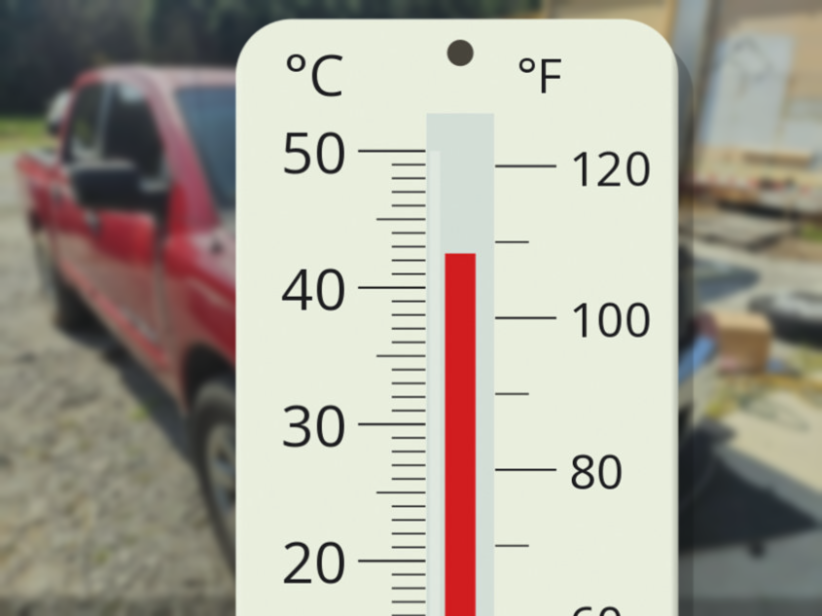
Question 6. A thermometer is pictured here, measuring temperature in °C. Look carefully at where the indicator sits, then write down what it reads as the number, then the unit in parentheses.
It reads 42.5 (°C)
